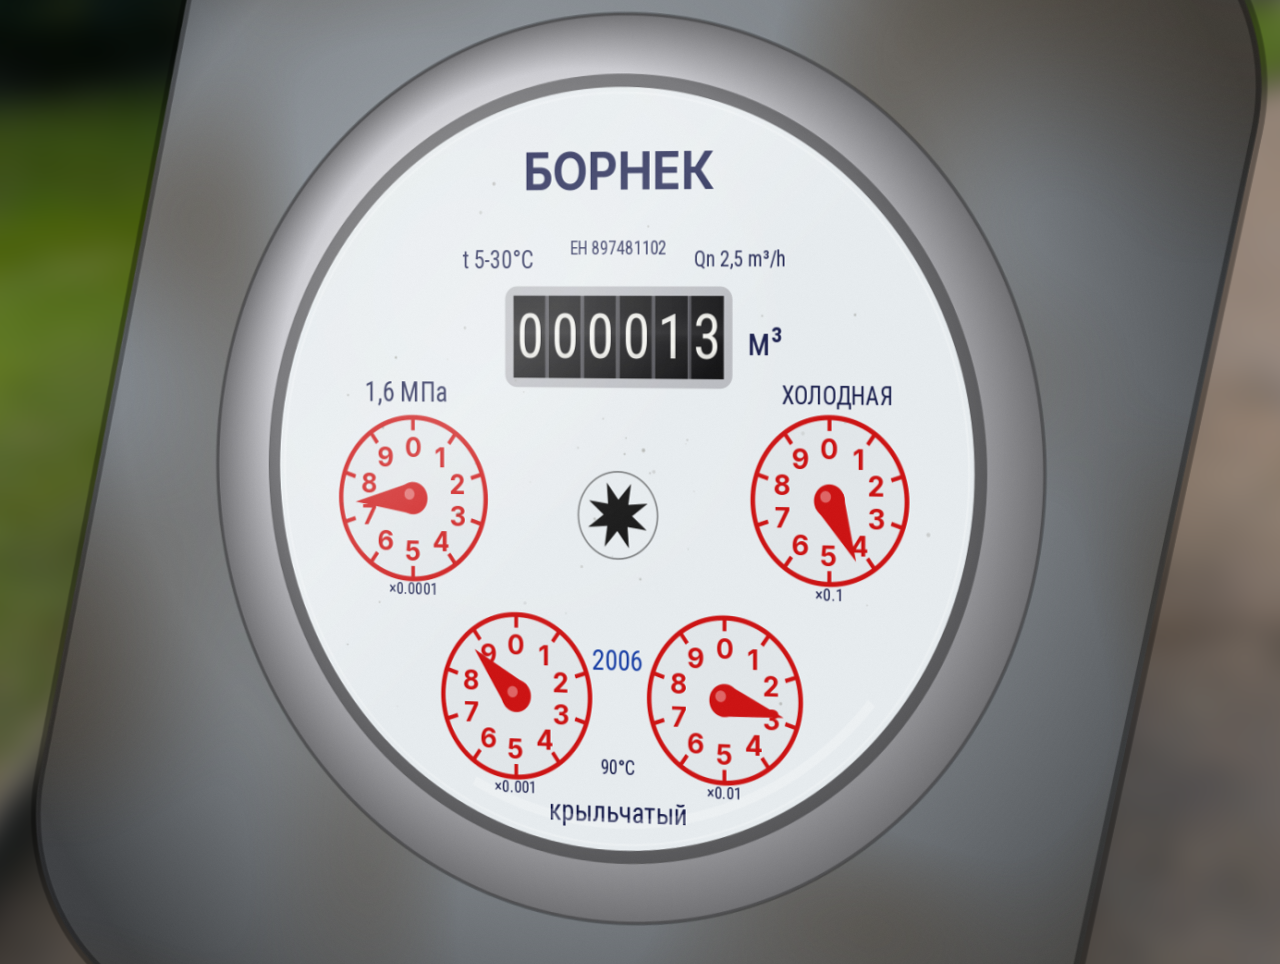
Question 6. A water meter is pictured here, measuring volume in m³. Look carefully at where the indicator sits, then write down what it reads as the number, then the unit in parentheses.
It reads 13.4287 (m³)
